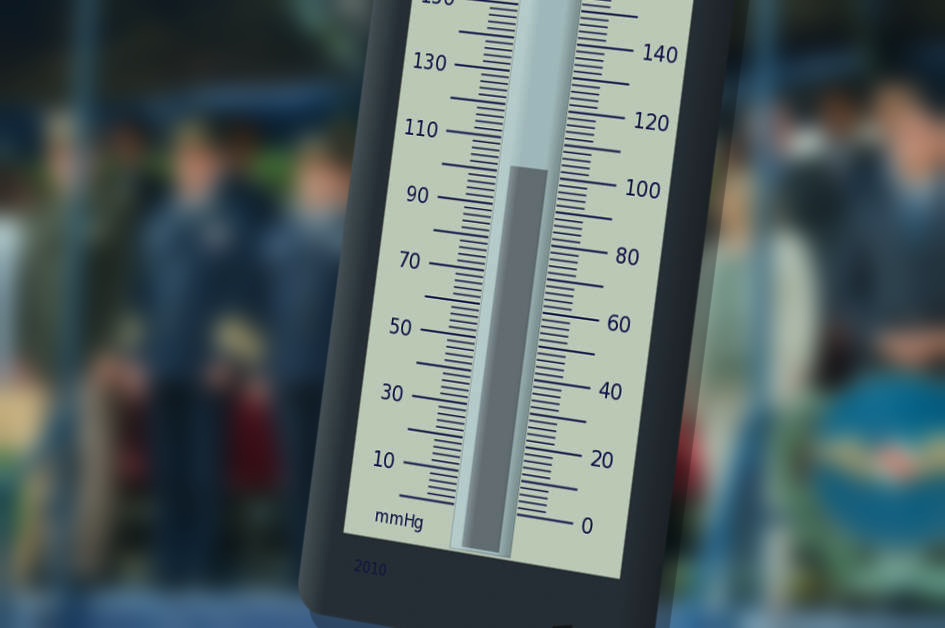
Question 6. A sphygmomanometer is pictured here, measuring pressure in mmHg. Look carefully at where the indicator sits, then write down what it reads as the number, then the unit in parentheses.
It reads 102 (mmHg)
